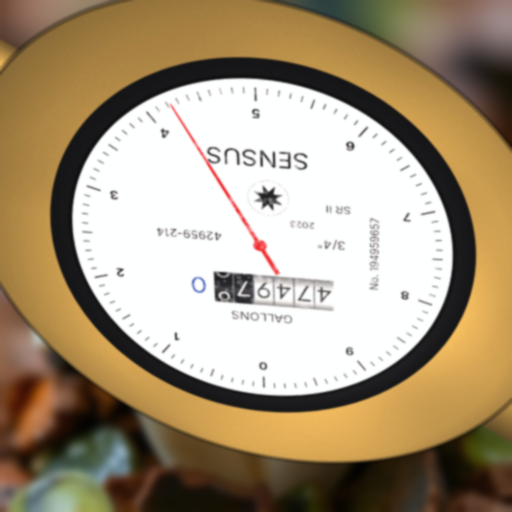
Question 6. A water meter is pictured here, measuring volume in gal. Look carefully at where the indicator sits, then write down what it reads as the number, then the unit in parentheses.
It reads 4749784.2 (gal)
